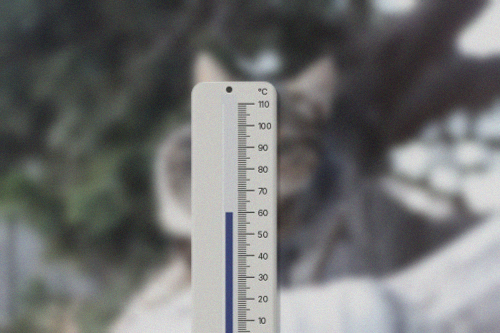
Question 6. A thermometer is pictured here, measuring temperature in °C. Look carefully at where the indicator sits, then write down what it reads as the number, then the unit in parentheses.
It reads 60 (°C)
